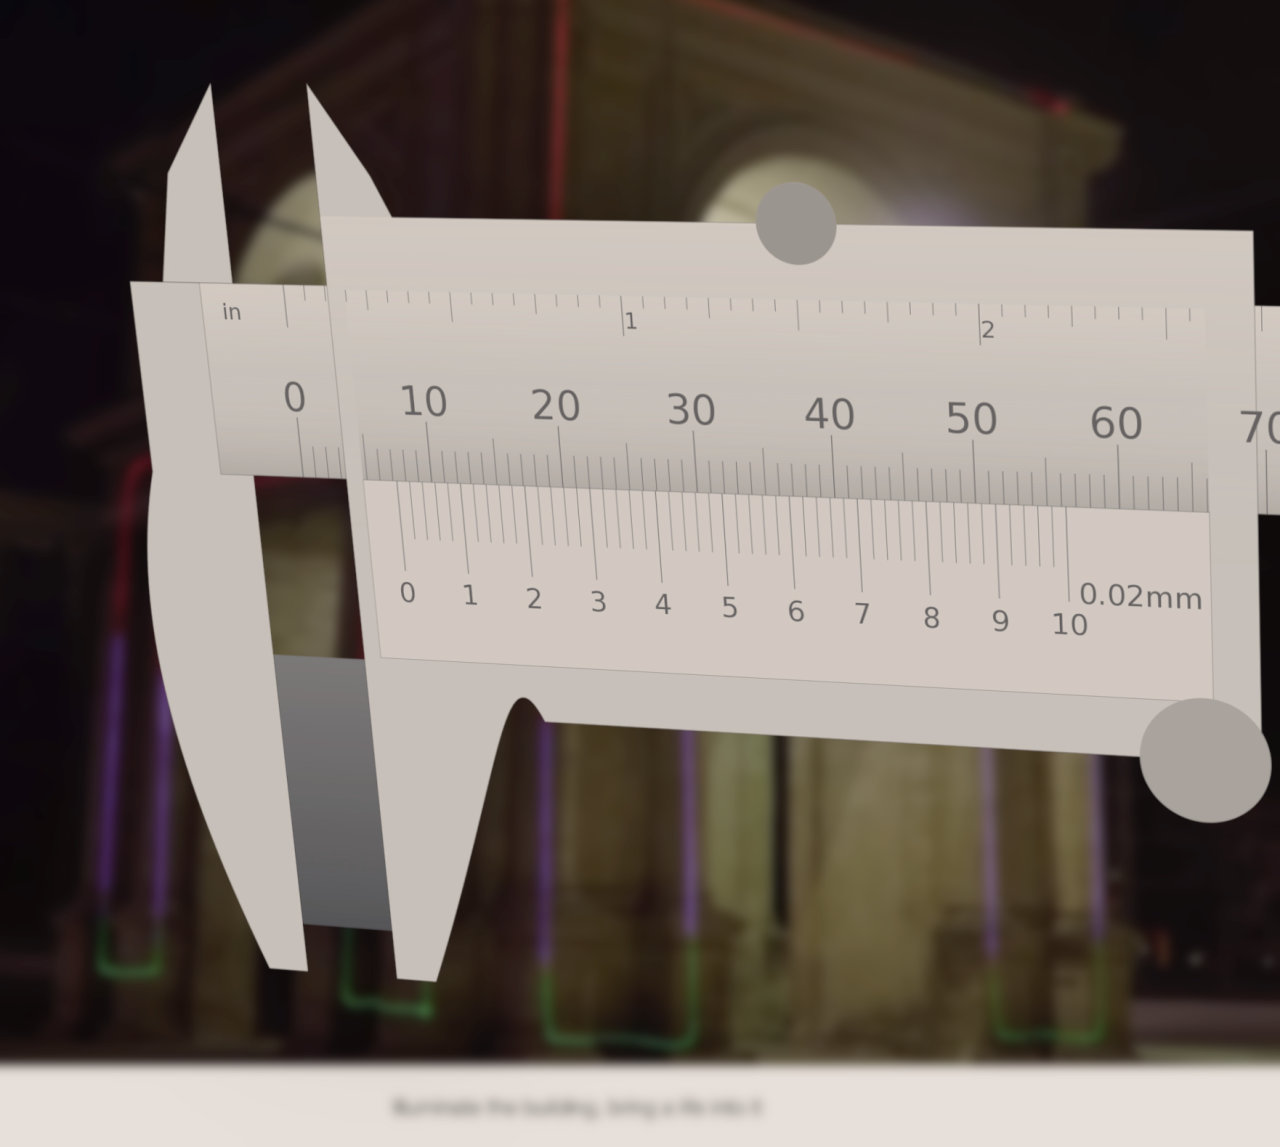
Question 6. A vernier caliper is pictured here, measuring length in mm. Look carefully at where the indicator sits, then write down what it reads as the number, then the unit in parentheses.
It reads 7.3 (mm)
